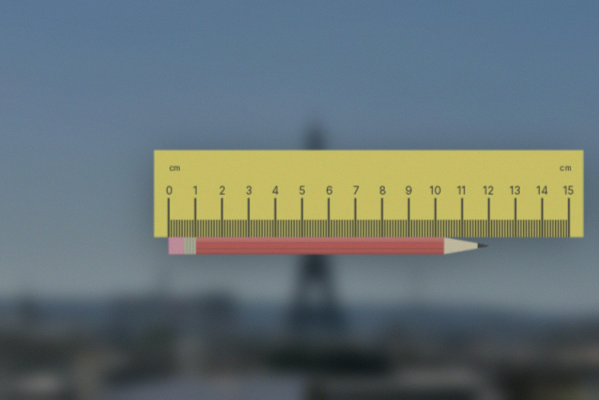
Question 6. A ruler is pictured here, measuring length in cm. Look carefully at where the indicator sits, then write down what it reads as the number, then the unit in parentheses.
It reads 12 (cm)
